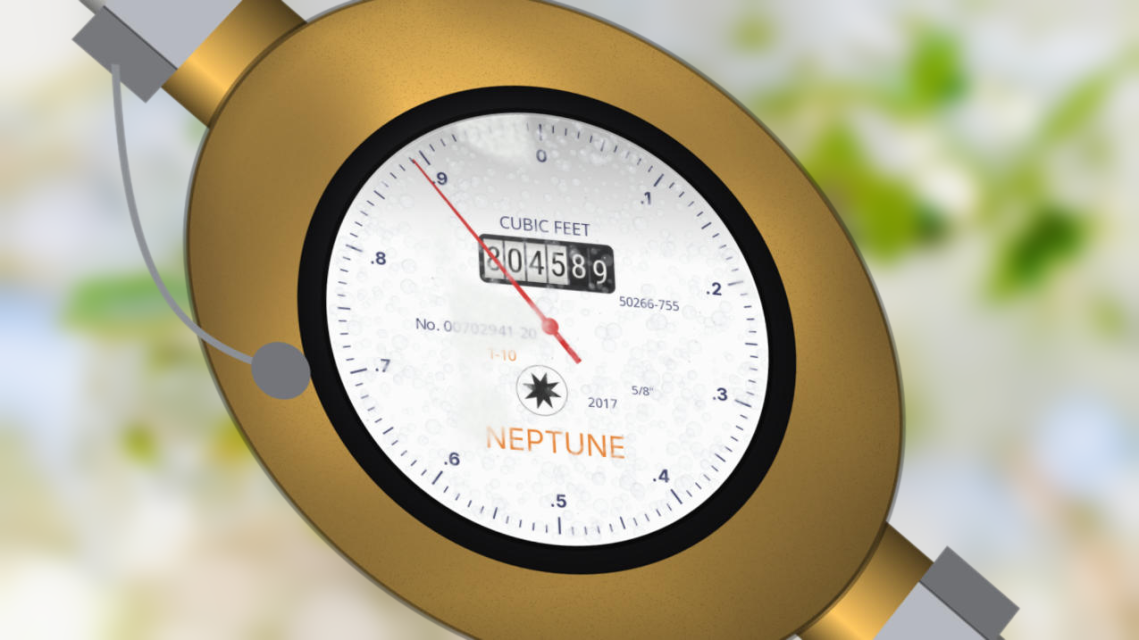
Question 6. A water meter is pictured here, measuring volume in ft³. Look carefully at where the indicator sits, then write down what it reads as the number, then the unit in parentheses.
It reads 804588.89 (ft³)
